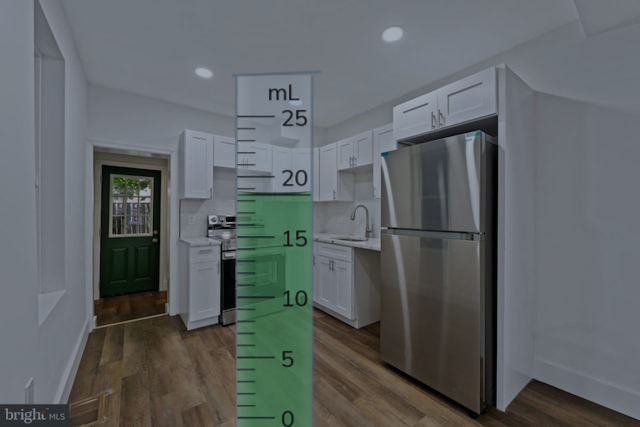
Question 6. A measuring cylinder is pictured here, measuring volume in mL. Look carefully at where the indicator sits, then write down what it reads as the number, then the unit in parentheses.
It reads 18.5 (mL)
